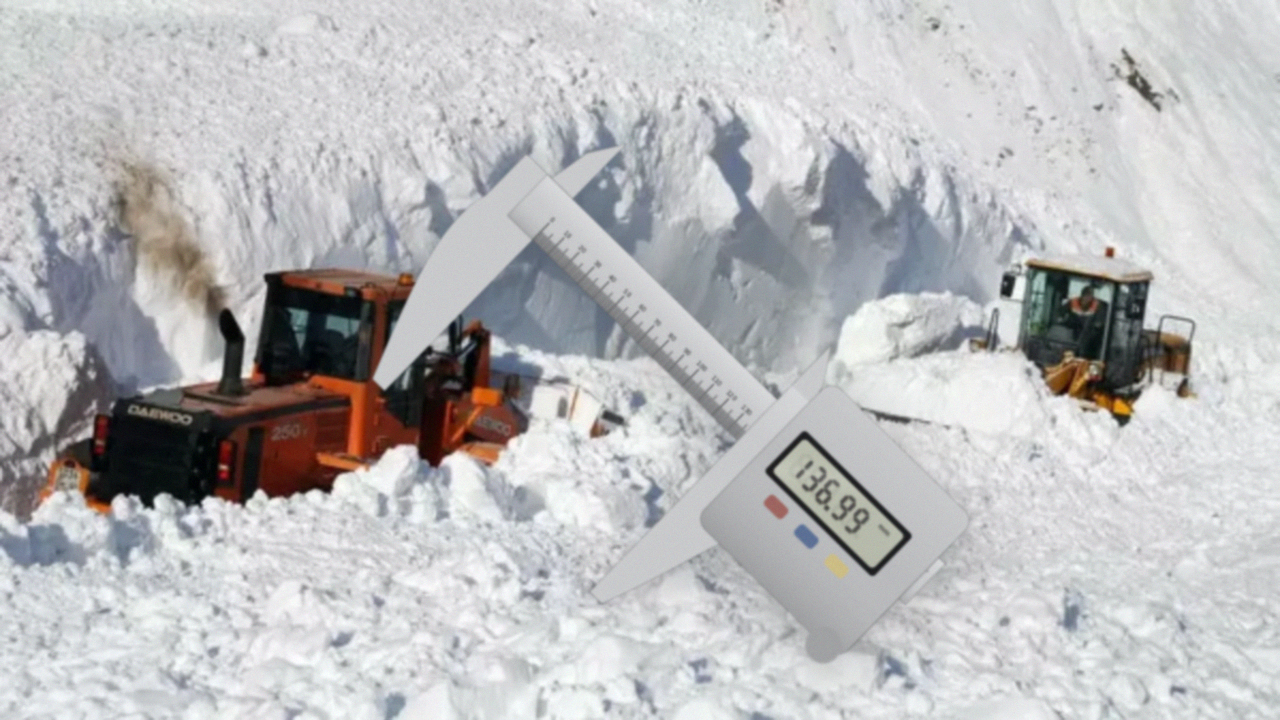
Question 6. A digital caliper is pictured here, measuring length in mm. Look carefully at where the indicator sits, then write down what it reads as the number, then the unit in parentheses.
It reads 136.99 (mm)
